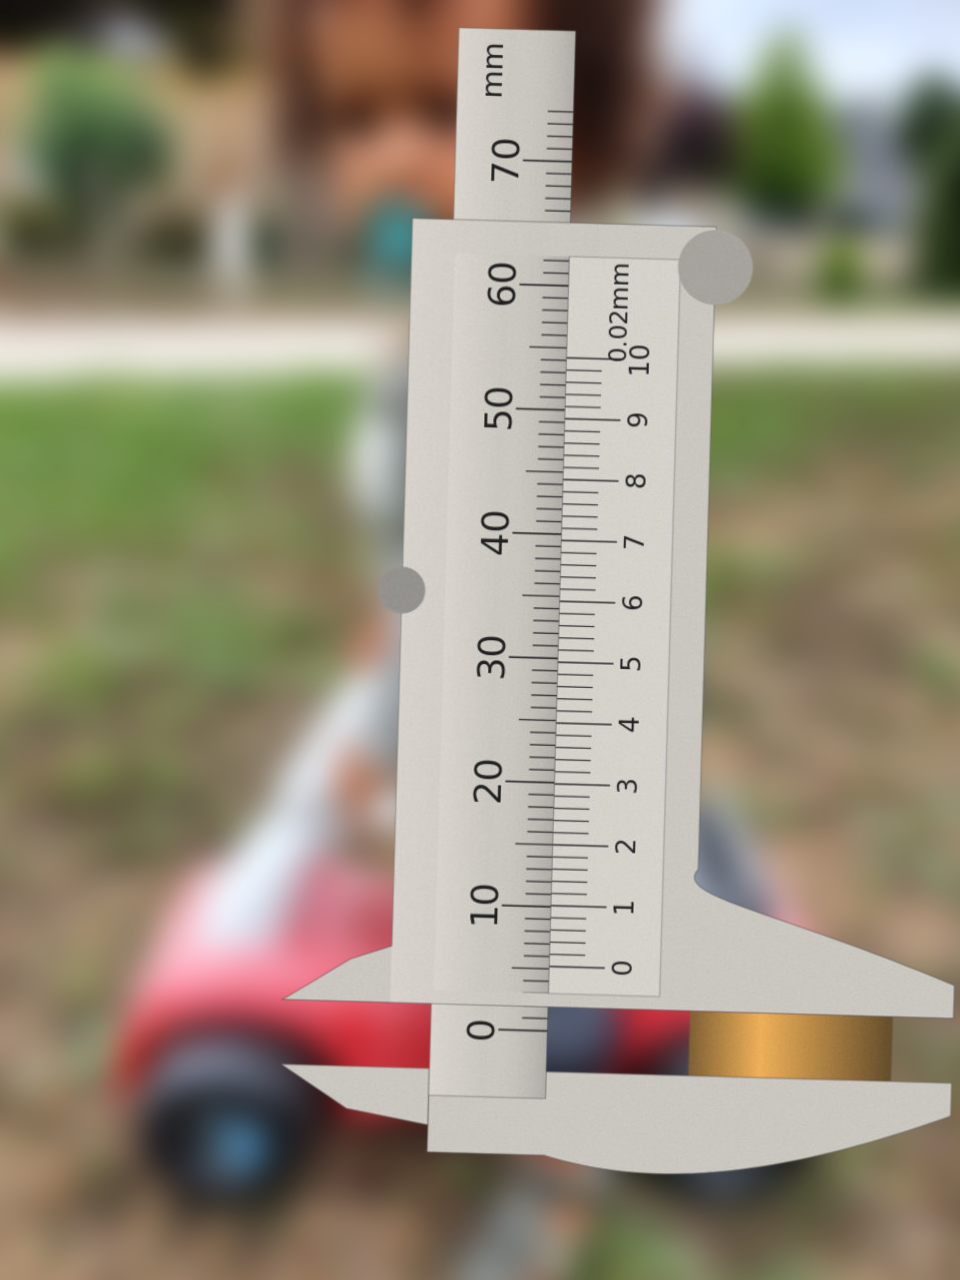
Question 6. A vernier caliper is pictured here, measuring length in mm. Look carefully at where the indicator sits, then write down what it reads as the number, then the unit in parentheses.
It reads 5.2 (mm)
